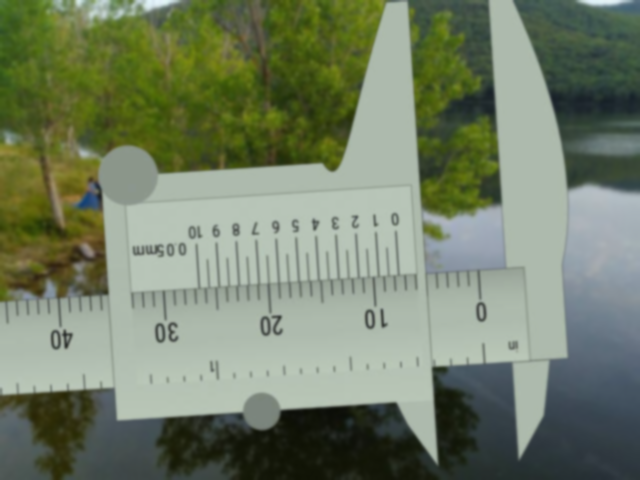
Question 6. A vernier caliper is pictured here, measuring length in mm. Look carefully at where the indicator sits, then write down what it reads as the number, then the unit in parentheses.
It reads 7.6 (mm)
